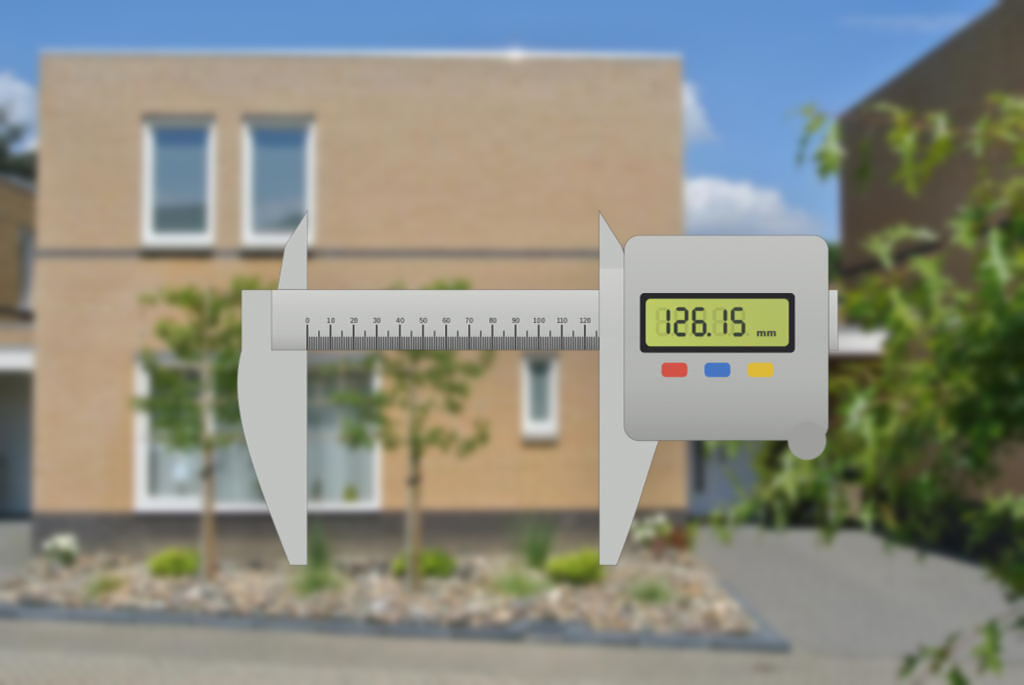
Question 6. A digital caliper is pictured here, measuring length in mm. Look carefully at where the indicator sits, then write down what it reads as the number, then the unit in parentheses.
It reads 126.15 (mm)
